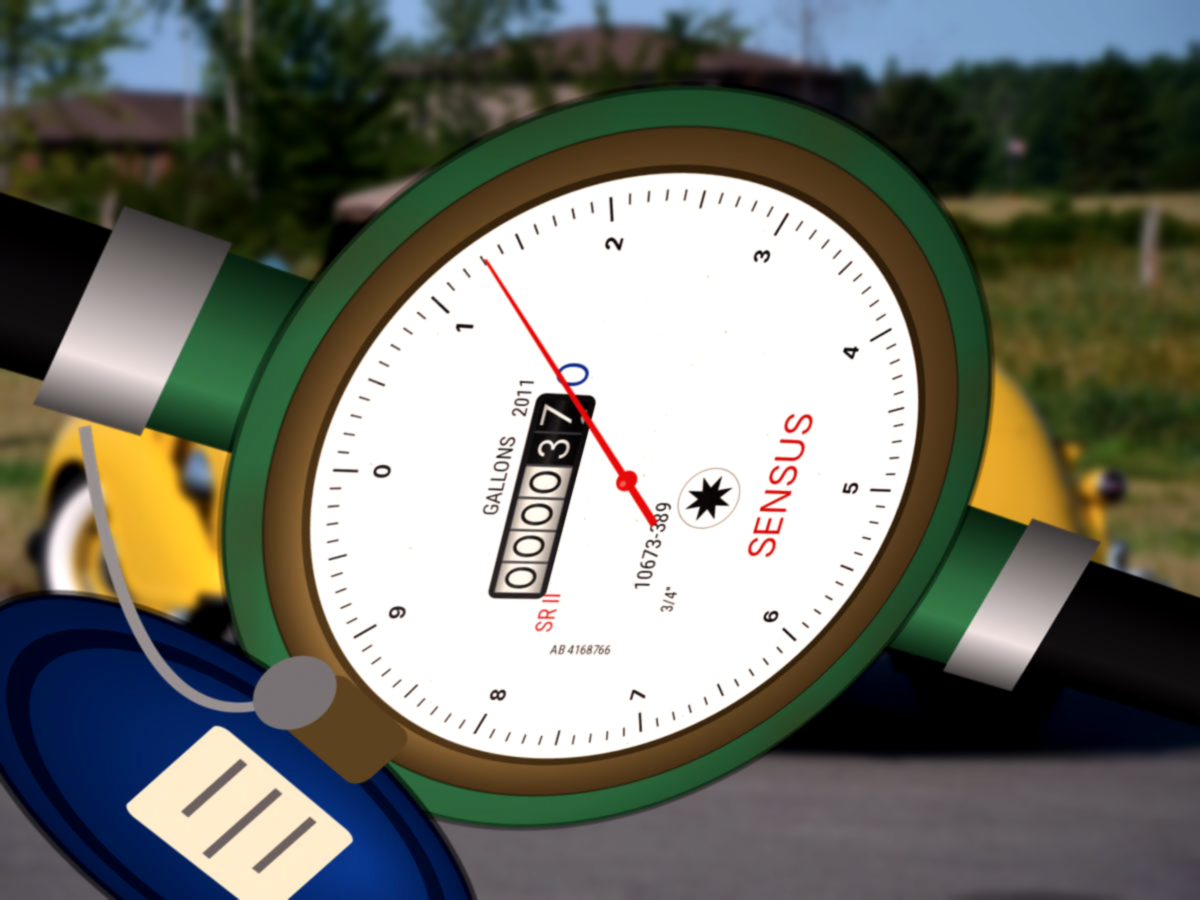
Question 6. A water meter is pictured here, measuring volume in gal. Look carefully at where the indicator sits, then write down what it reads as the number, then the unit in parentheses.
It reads 371.3 (gal)
